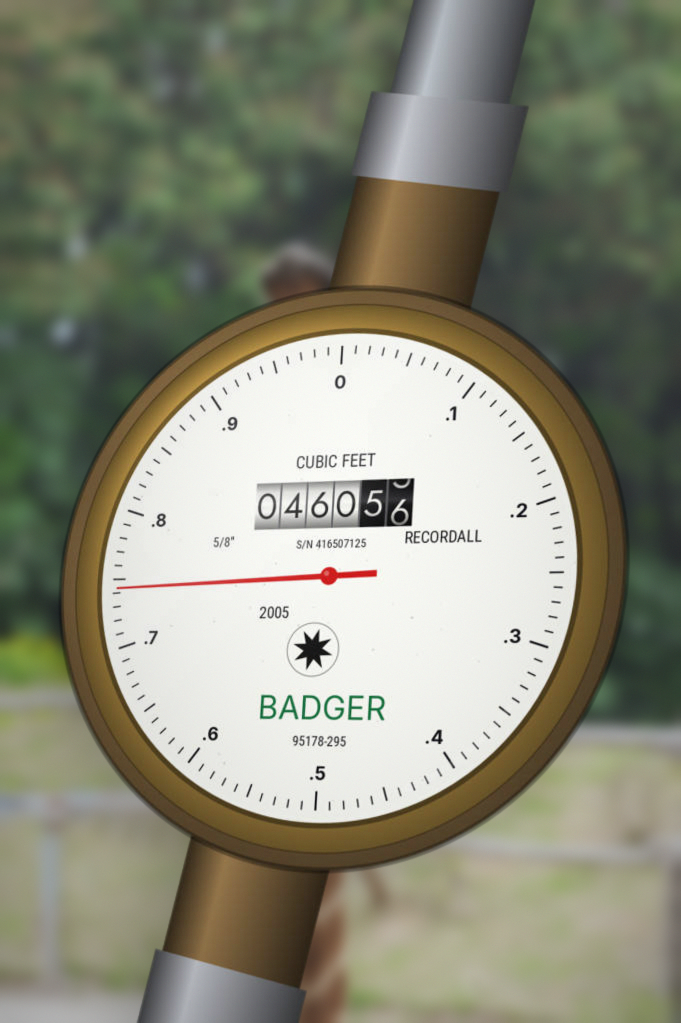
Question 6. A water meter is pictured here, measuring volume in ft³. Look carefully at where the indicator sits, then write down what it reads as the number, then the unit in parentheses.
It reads 46055.74 (ft³)
